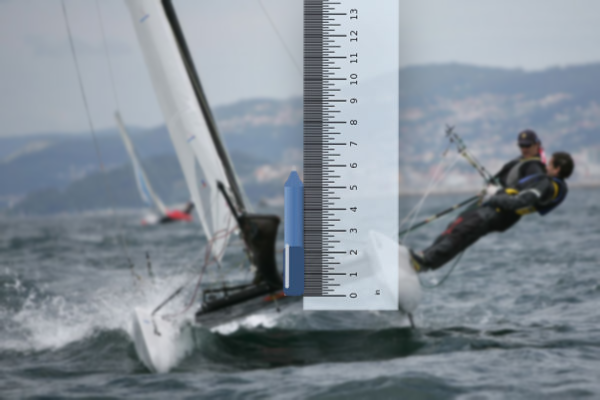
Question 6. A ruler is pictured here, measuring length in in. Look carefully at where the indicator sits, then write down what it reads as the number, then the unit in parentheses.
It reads 6 (in)
